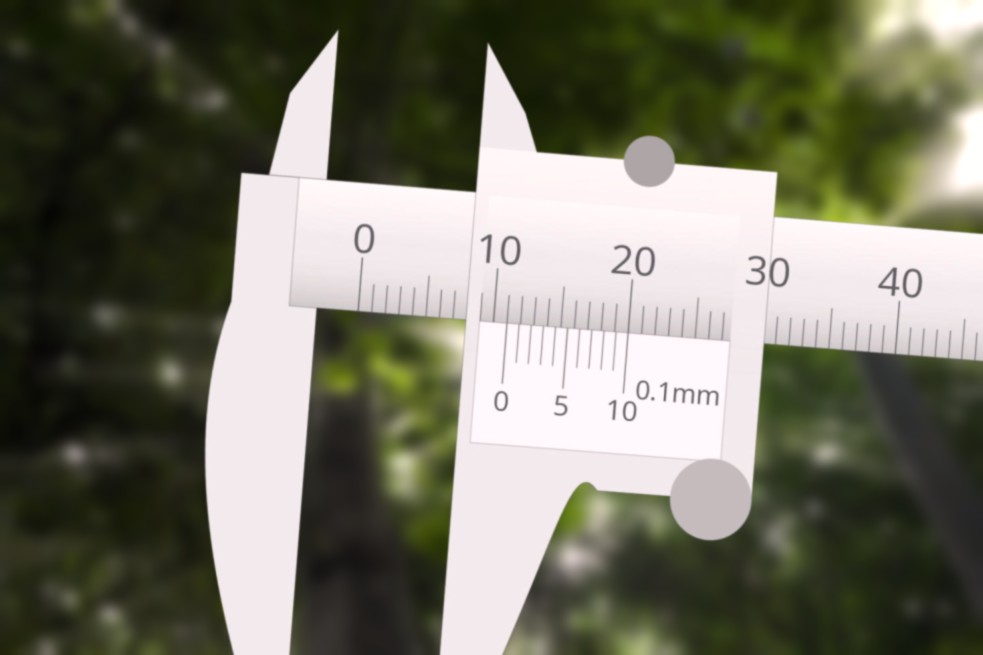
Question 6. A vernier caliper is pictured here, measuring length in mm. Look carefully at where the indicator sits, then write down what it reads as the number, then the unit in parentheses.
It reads 11.0 (mm)
